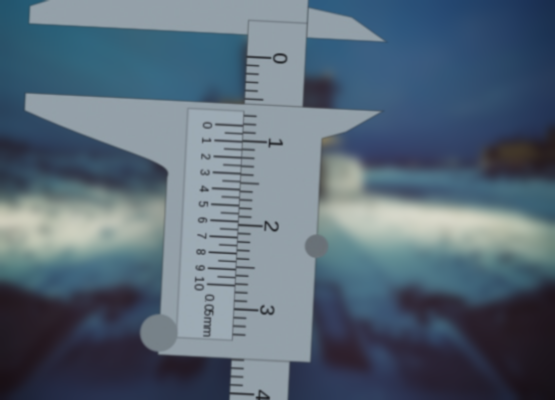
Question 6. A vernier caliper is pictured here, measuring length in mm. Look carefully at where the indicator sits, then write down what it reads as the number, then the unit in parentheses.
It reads 8.2 (mm)
